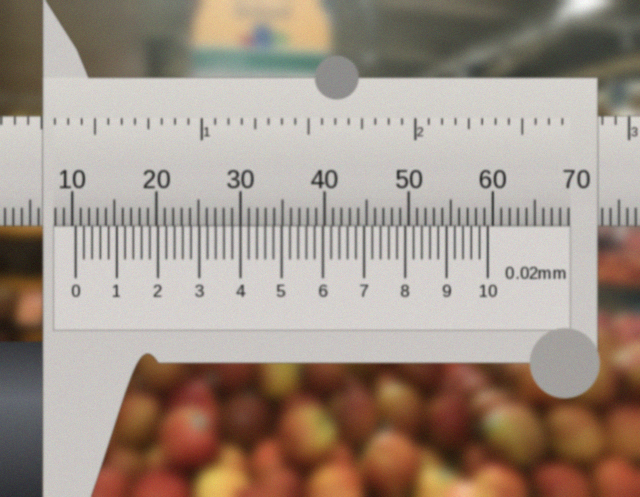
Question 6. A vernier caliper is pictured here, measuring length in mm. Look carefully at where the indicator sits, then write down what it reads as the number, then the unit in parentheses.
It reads 10.4 (mm)
